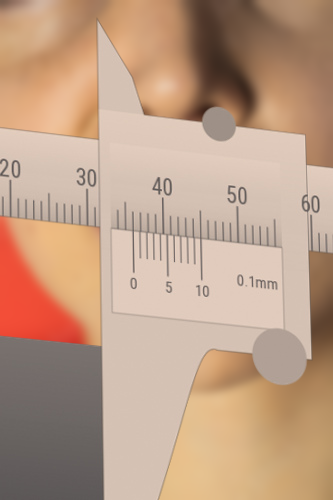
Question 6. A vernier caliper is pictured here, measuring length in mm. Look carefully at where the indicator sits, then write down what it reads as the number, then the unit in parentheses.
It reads 36.0 (mm)
